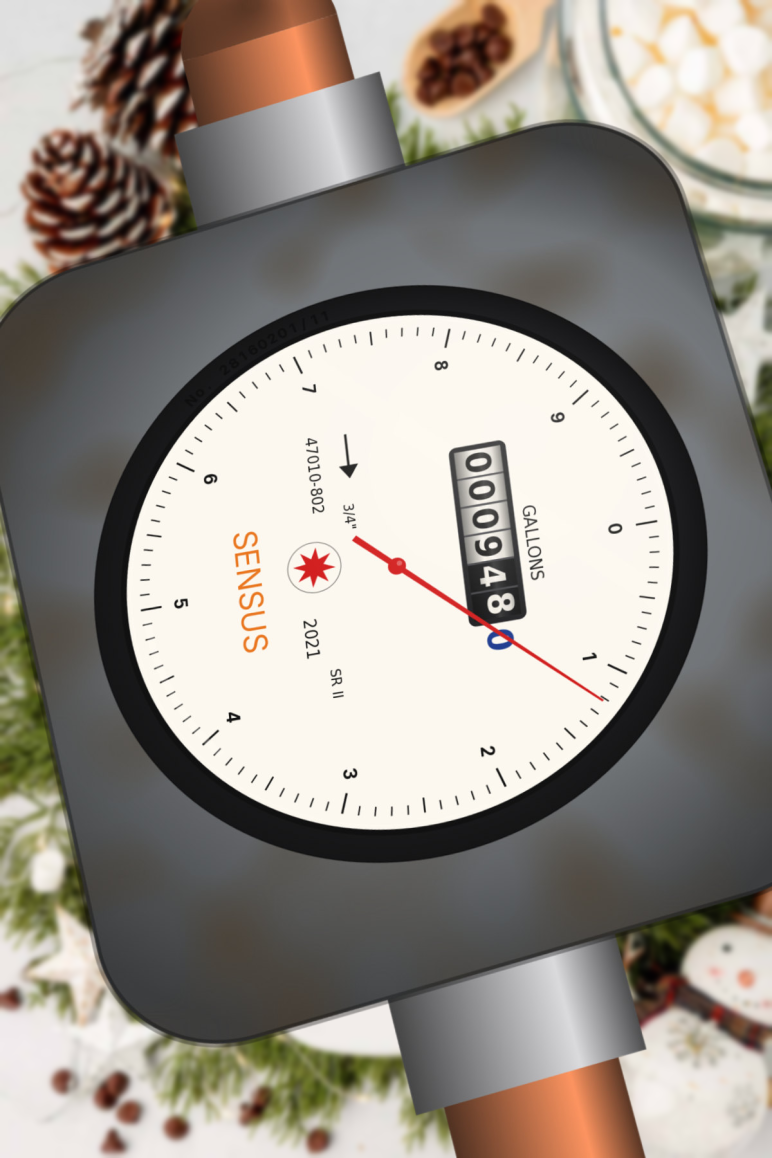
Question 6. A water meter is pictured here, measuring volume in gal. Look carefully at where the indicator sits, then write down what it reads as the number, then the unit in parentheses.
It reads 9481.2 (gal)
